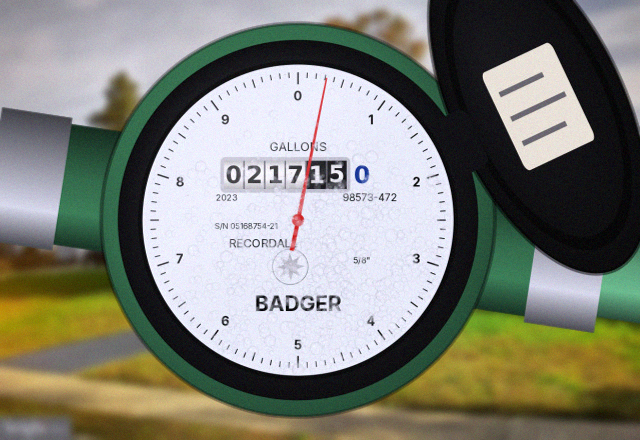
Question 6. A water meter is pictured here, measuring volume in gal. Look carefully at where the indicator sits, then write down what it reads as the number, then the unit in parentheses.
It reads 217150.3 (gal)
